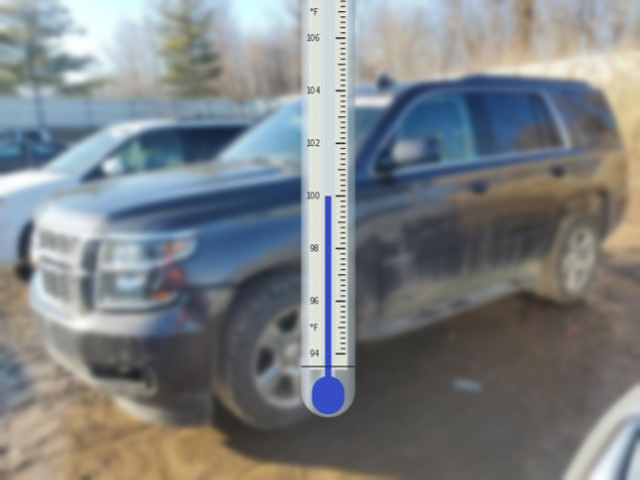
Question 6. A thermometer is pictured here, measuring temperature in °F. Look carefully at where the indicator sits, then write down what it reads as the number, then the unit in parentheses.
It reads 100 (°F)
